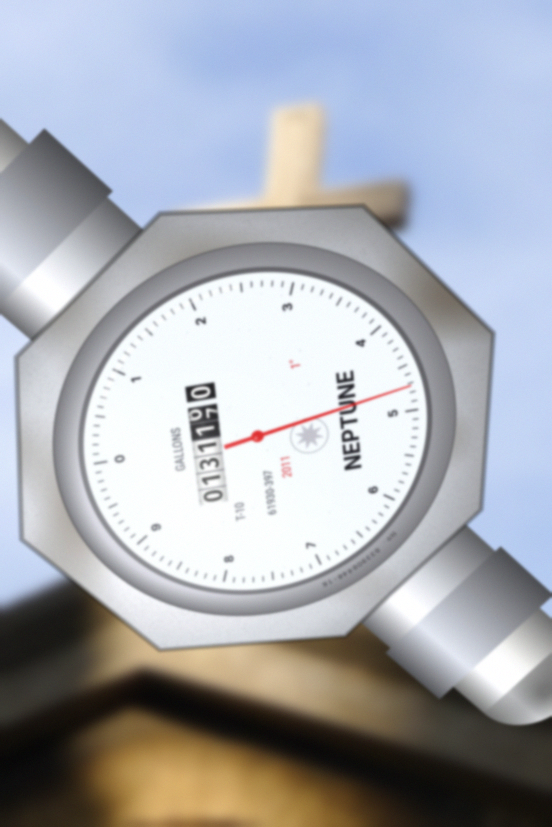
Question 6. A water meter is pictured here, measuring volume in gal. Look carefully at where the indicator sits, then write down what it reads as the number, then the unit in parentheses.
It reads 131164.7 (gal)
